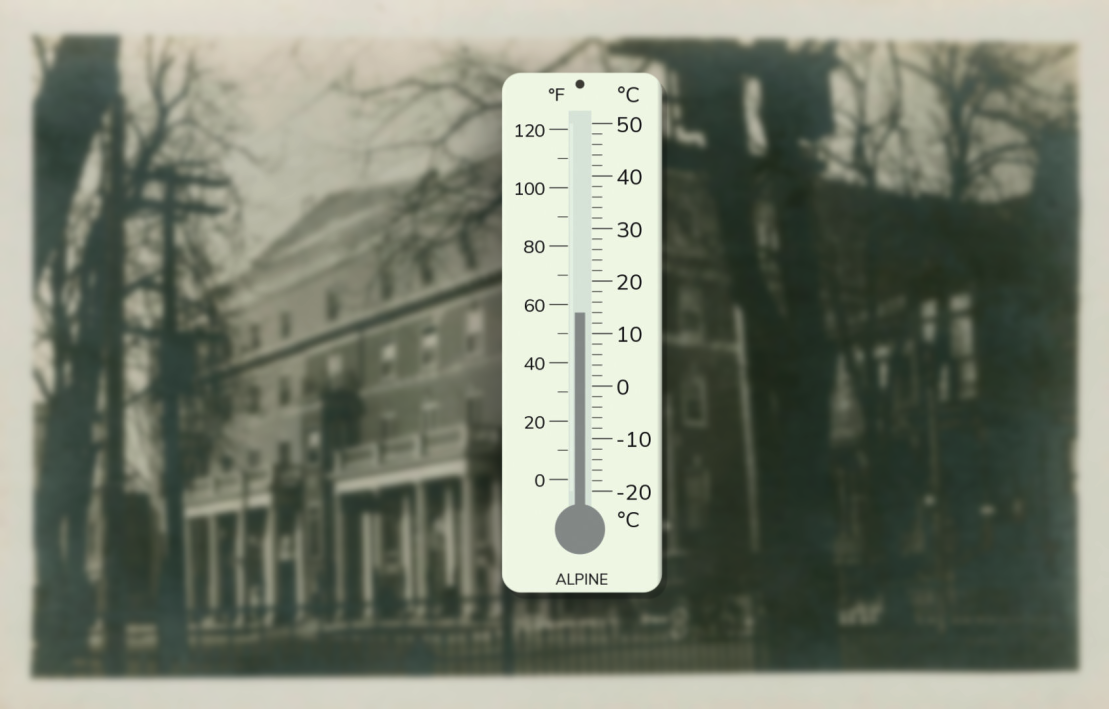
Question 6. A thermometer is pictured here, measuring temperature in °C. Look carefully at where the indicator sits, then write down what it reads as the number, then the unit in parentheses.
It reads 14 (°C)
